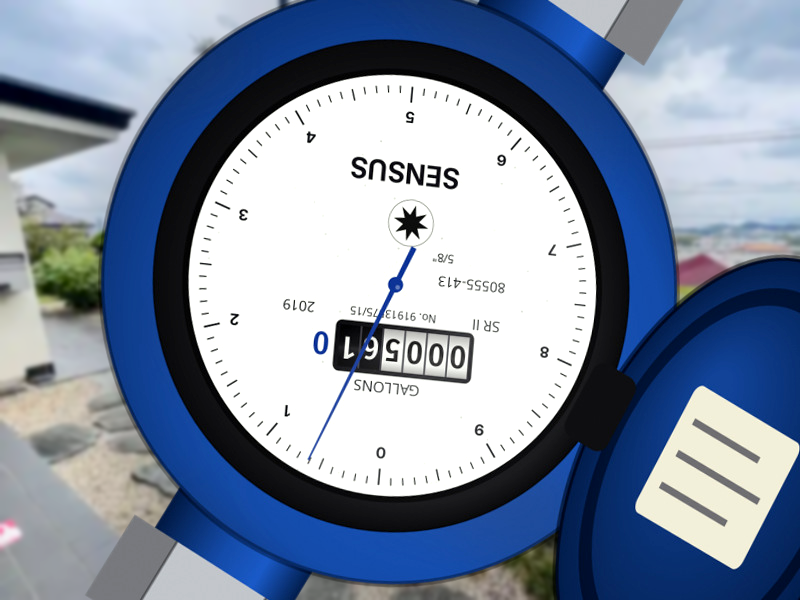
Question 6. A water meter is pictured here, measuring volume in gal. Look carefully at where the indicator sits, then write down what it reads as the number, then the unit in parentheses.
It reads 5610.6 (gal)
